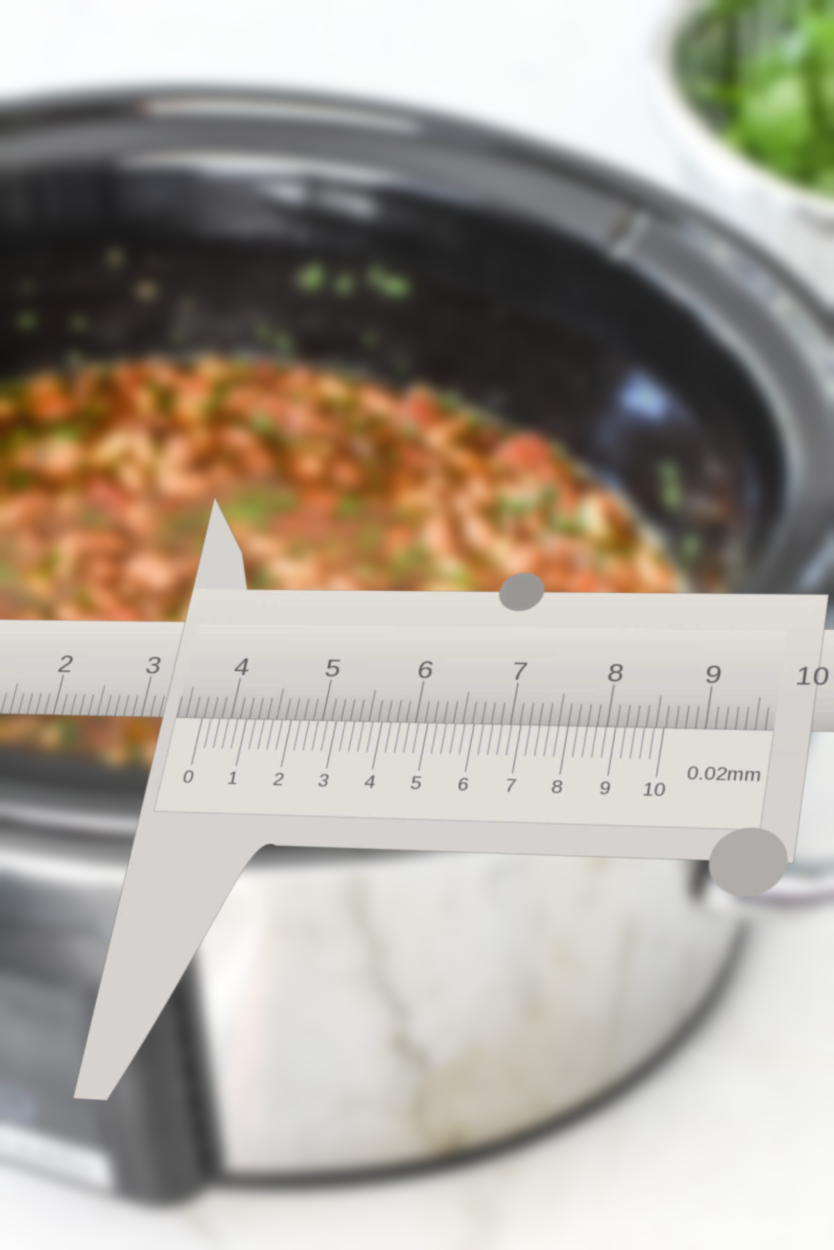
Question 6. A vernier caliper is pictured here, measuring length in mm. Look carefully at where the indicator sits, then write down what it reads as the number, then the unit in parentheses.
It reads 36.8 (mm)
